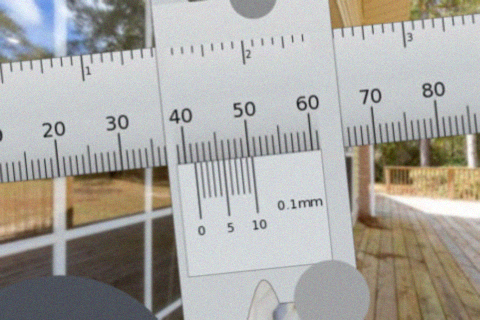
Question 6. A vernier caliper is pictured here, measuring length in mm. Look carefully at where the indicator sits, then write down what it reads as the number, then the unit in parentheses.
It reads 41.5 (mm)
